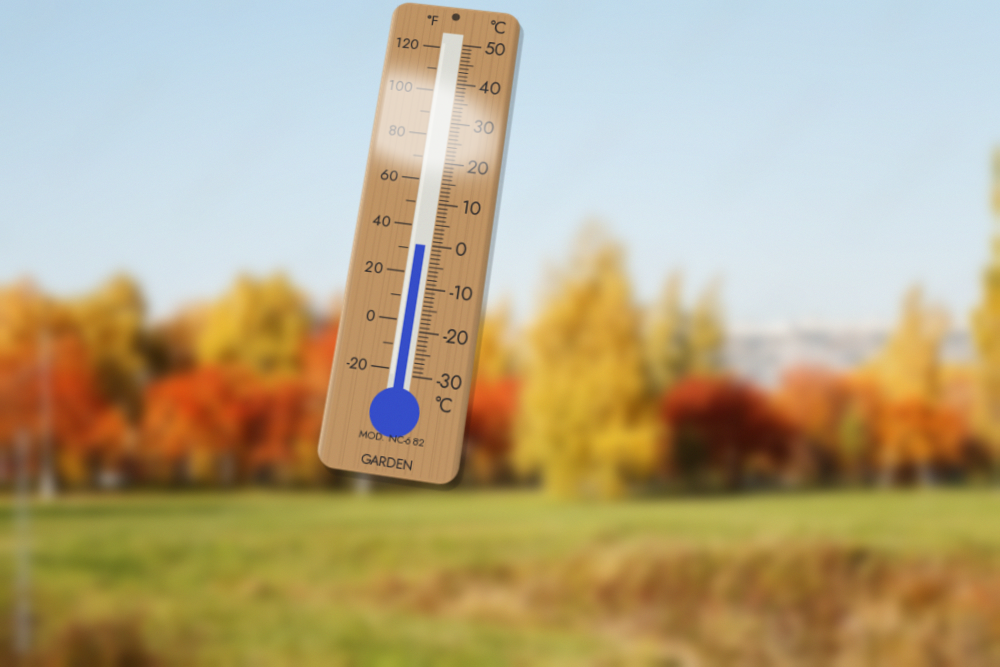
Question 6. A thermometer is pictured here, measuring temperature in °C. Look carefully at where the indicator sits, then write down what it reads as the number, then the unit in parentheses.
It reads 0 (°C)
